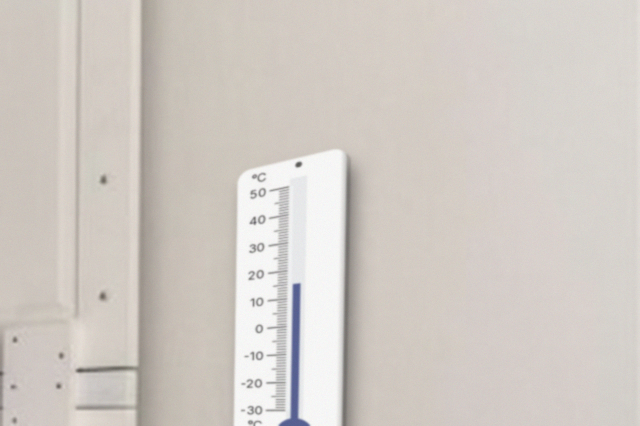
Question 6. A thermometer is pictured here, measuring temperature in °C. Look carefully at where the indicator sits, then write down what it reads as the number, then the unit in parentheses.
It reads 15 (°C)
